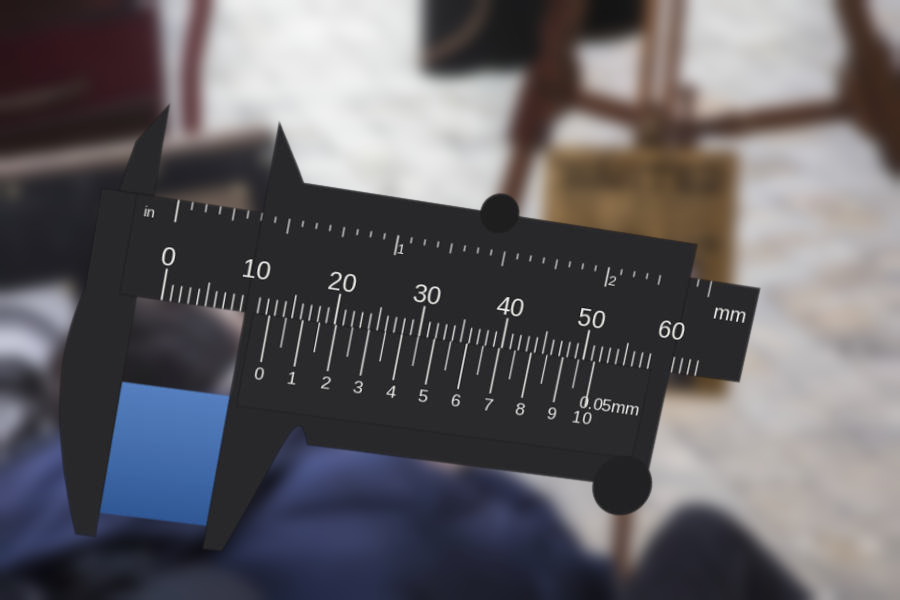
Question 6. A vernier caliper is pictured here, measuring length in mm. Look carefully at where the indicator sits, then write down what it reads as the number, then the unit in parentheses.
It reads 12.4 (mm)
